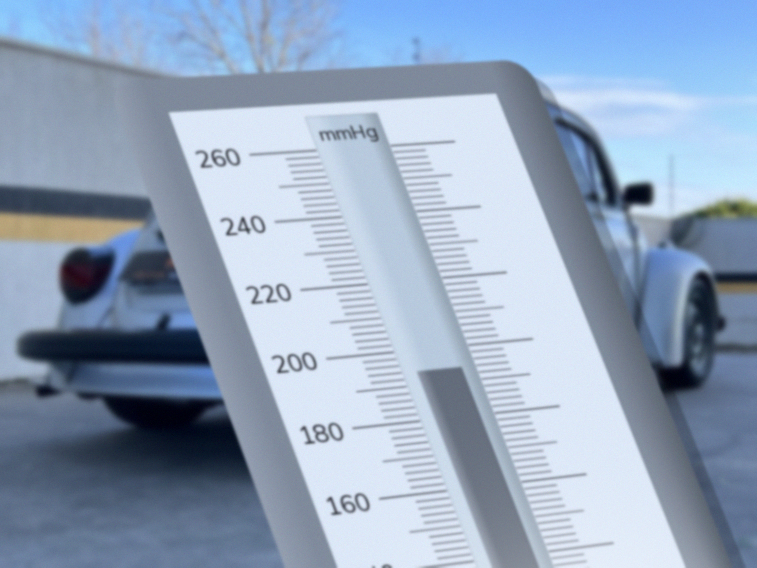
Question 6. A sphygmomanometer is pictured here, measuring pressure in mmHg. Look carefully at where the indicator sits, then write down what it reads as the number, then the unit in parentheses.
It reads 194 (mmHg)
